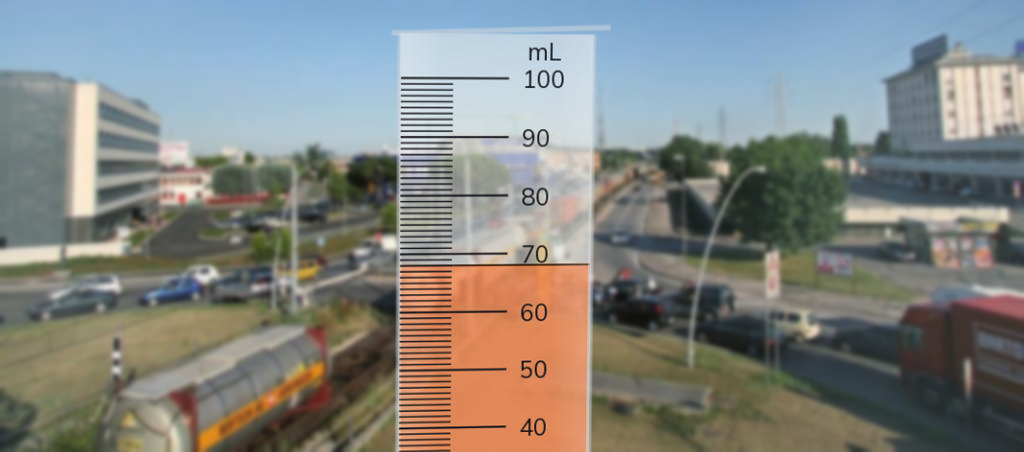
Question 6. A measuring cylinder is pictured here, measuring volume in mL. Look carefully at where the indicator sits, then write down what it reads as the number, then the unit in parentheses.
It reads 68 (mL)
